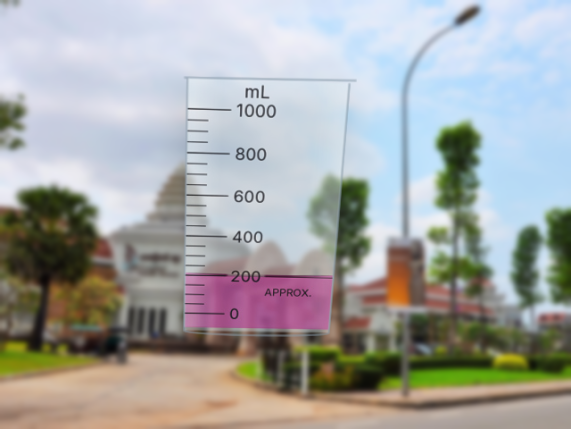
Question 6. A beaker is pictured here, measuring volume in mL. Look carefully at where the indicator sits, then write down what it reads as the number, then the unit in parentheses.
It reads 200 (mL)
